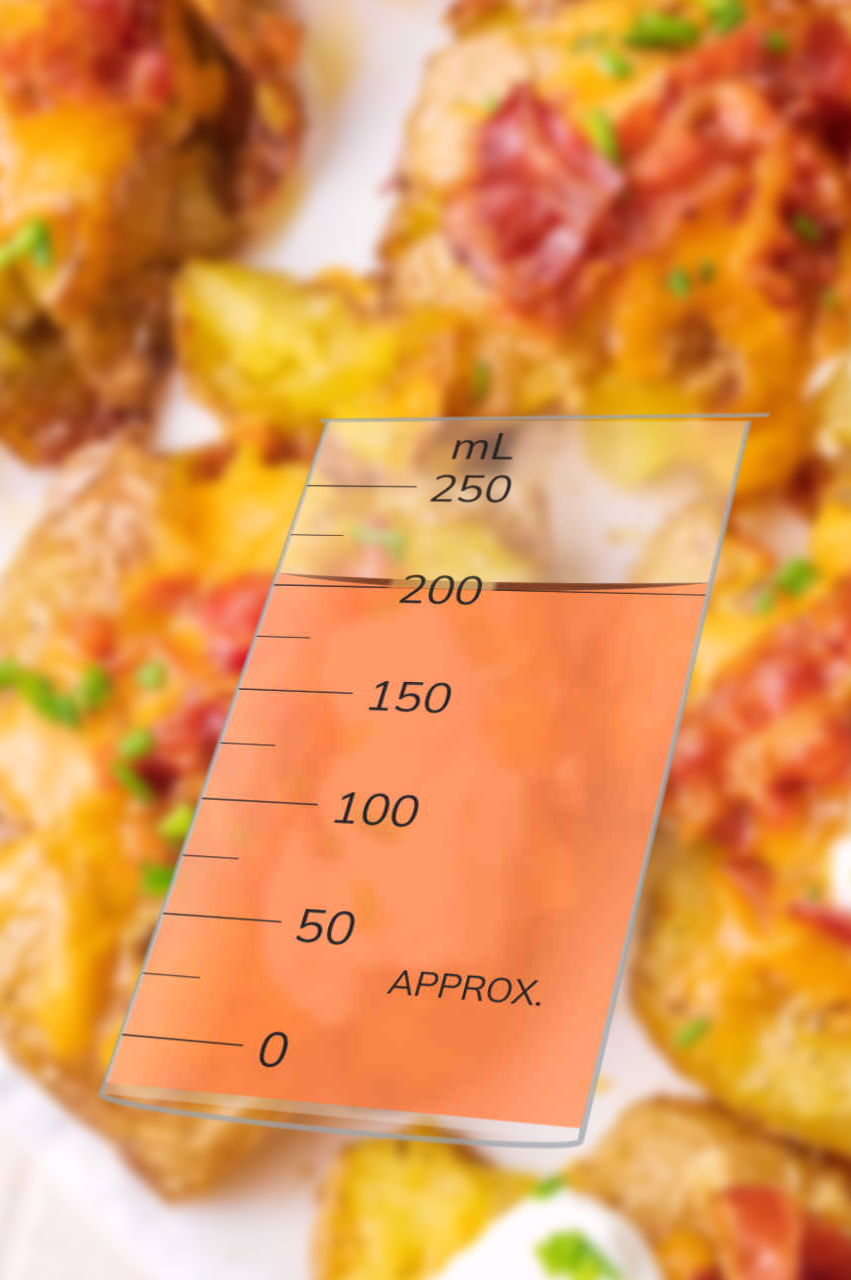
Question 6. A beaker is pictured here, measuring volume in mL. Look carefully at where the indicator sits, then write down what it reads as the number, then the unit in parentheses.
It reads 200 (mL)
